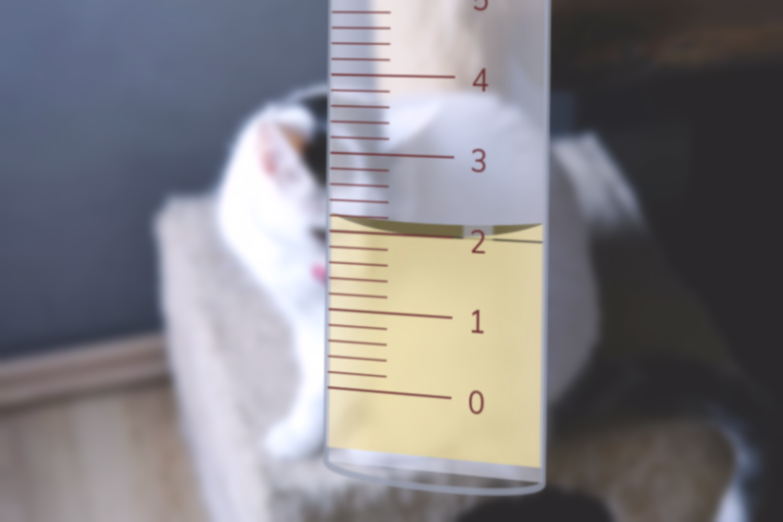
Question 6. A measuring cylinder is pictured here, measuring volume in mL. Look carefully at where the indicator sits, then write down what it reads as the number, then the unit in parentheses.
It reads 2 (mL)
